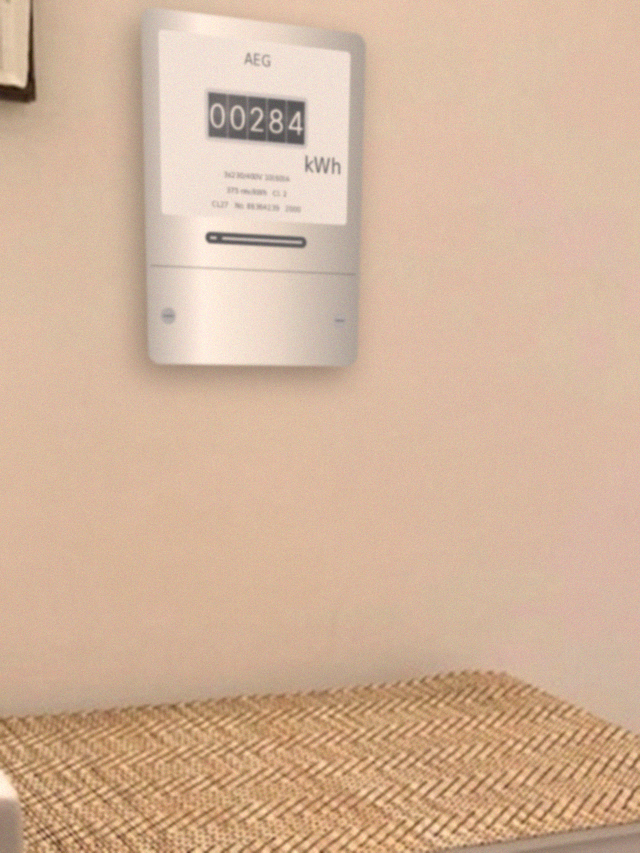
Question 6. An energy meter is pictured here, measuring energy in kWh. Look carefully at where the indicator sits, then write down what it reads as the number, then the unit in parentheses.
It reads 284 (kWh)
